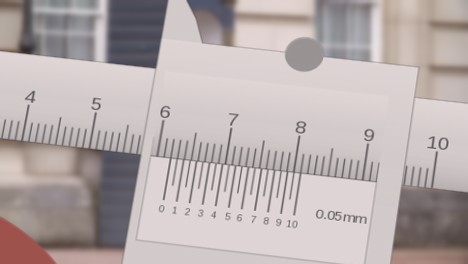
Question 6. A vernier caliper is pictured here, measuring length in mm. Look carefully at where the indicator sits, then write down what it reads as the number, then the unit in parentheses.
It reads 62.0 (mm)
